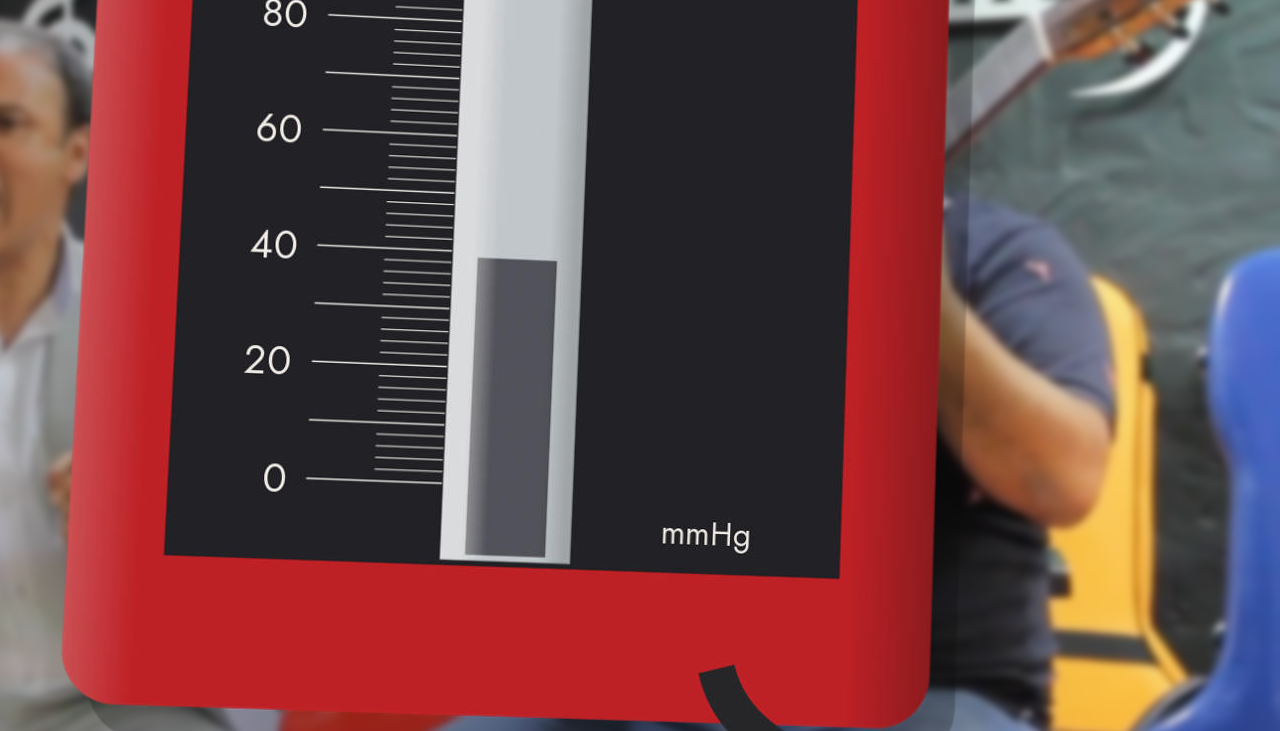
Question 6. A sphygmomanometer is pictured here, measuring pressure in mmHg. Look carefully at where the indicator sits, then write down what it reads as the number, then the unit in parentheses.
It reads 39 (mmHg)
